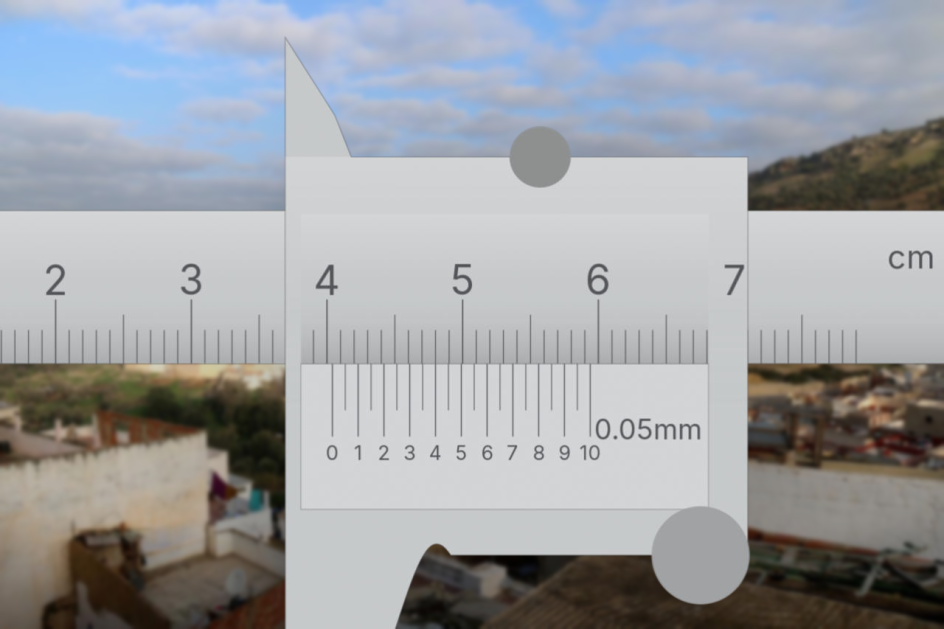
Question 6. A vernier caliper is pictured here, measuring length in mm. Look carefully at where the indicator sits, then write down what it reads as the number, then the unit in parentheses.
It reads 40.4 (mm)
